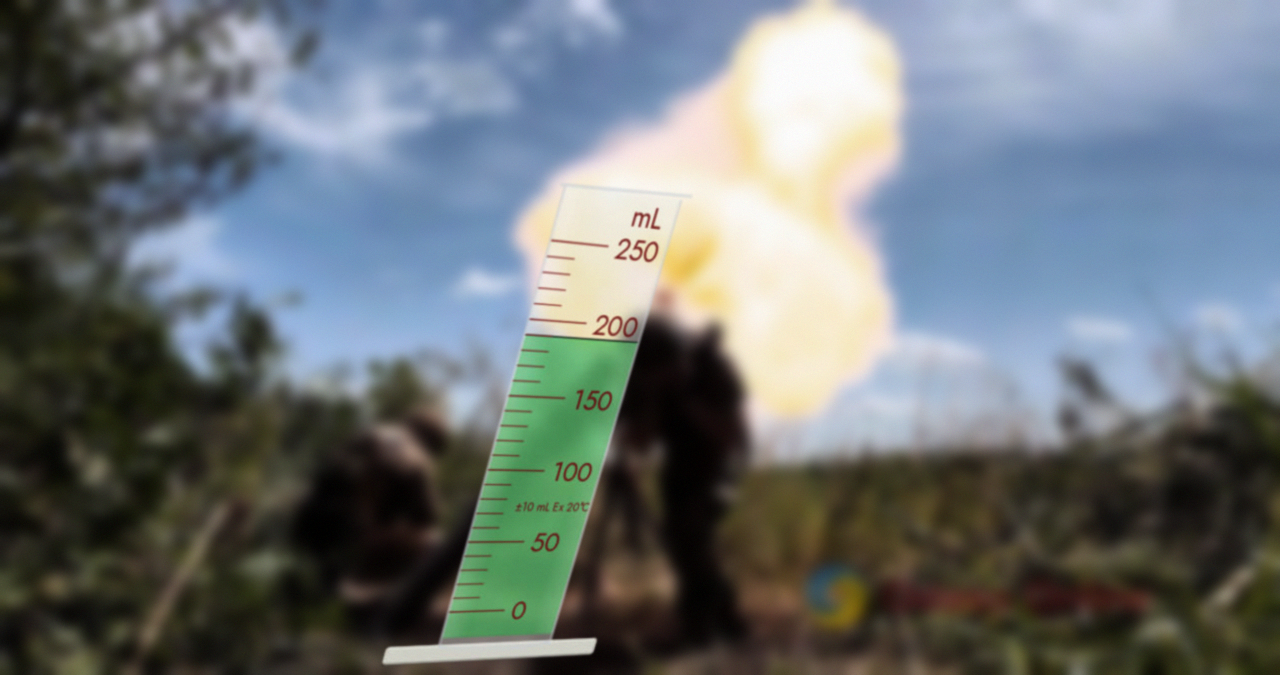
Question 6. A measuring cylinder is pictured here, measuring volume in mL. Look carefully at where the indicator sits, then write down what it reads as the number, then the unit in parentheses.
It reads 190 (mL)
